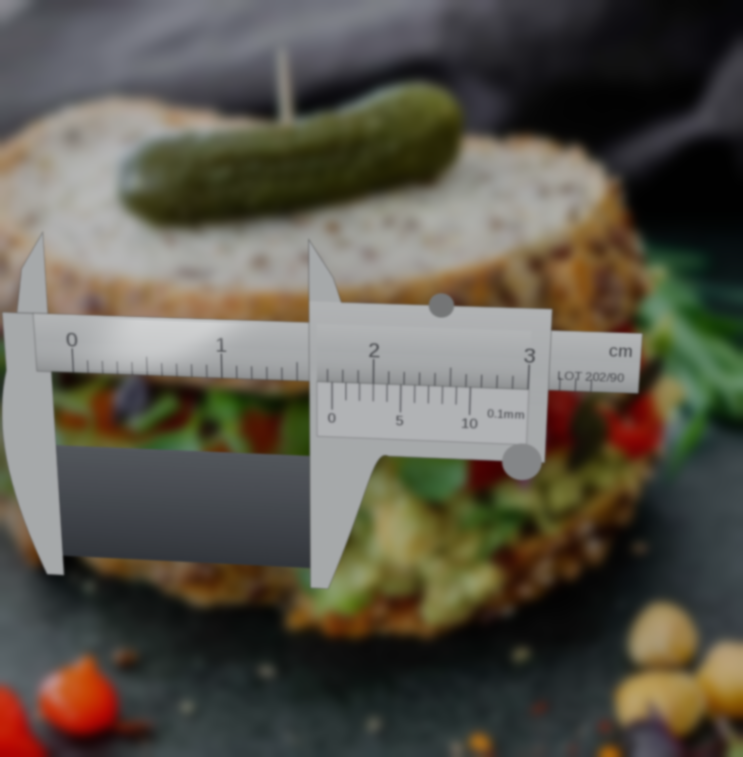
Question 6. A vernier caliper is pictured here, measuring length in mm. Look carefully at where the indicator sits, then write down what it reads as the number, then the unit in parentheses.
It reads 17.3 (mm)
